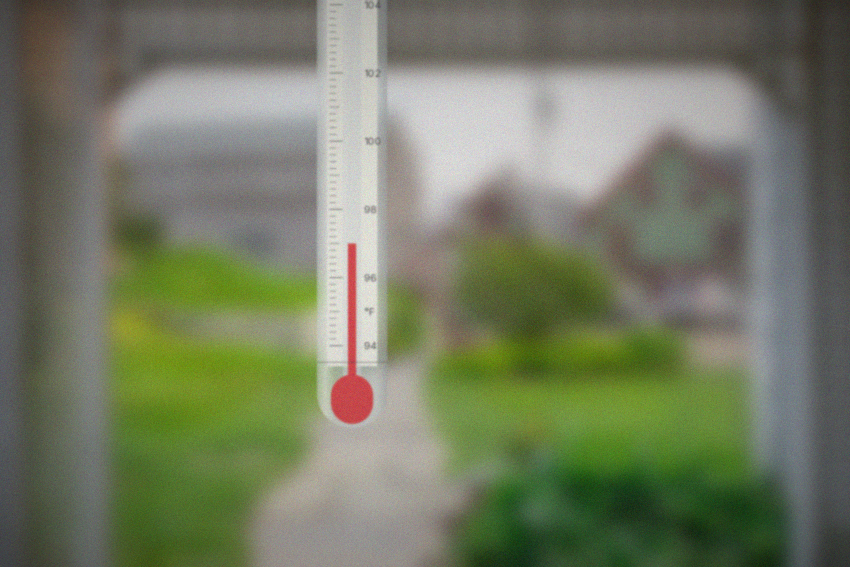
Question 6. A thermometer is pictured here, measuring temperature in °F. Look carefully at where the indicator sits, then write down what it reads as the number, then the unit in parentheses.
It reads 97 (°F)
